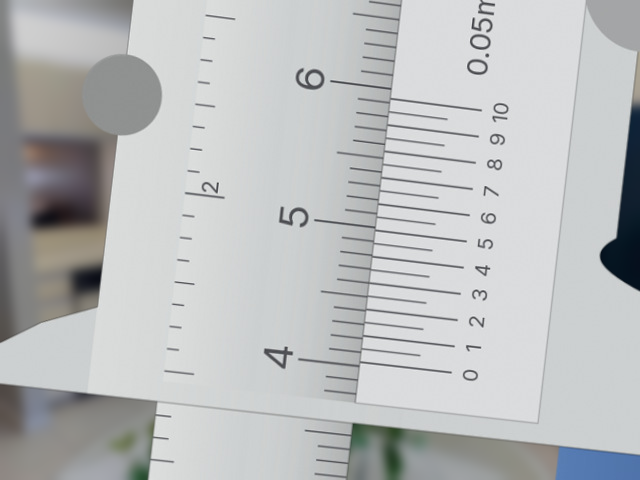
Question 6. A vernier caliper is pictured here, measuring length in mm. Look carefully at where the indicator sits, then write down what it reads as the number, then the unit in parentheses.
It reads 40.3 (mm)
